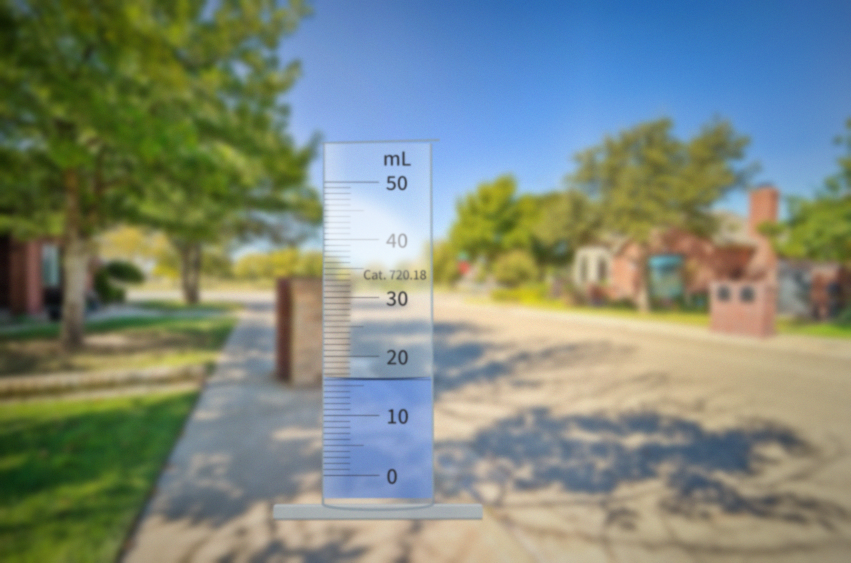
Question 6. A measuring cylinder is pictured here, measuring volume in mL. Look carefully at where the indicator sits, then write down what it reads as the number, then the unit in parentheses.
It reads 16 (mL)
